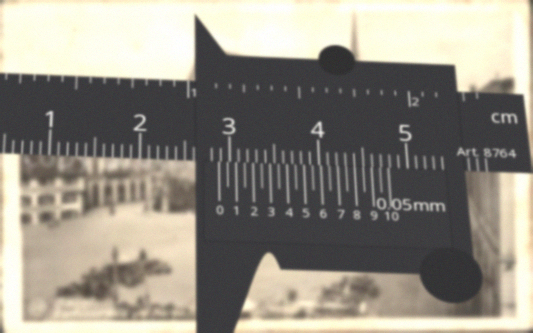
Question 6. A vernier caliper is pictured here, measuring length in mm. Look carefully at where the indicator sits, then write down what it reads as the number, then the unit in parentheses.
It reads 28.8 (mm)
